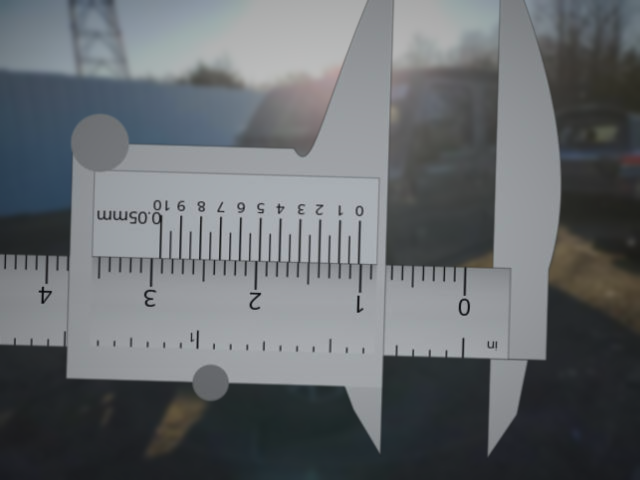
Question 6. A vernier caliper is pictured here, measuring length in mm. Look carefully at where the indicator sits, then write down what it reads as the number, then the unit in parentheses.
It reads 10.2 (mm)
